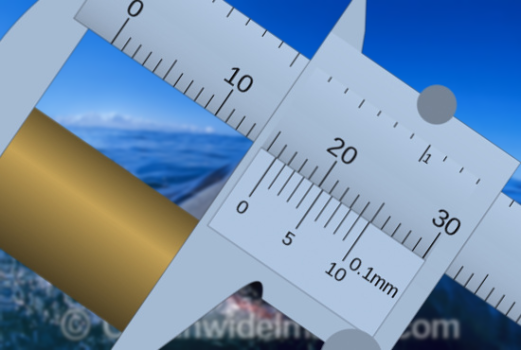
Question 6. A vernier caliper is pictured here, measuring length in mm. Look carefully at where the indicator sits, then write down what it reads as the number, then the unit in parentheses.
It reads 15.9 (mm)
